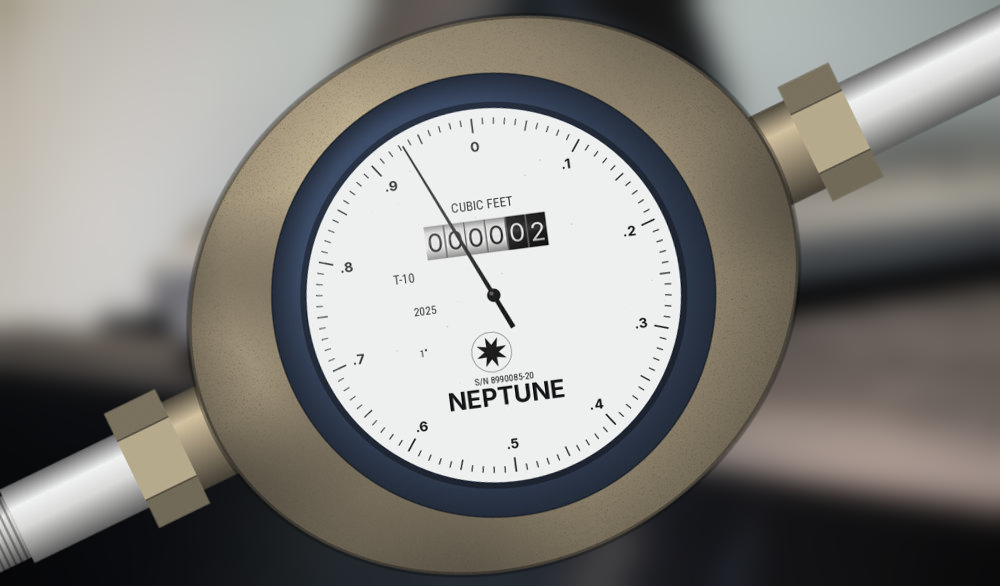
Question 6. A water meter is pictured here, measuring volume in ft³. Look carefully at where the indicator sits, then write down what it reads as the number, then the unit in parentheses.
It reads 1.93 (ft³)
